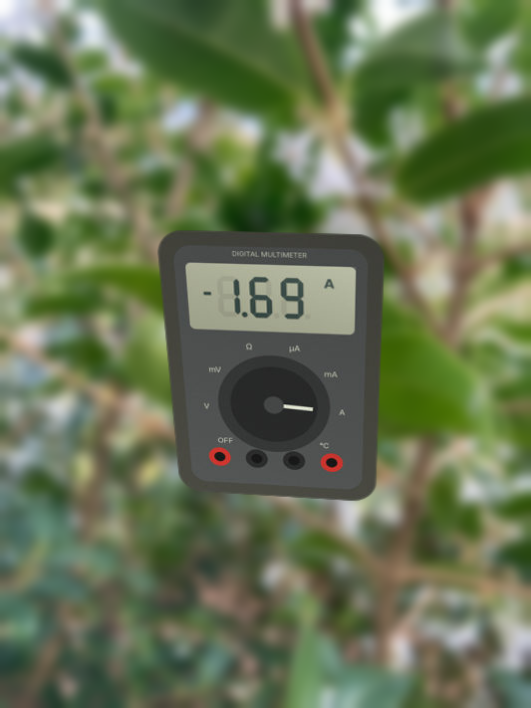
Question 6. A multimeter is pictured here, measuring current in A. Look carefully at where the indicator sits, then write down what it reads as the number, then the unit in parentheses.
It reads -1.69 (A)
